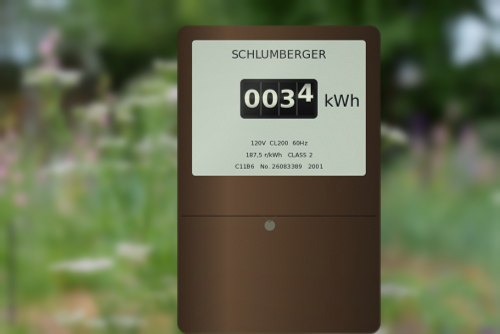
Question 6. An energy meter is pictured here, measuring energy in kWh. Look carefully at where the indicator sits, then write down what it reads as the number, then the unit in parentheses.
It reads 34 (kWh)
